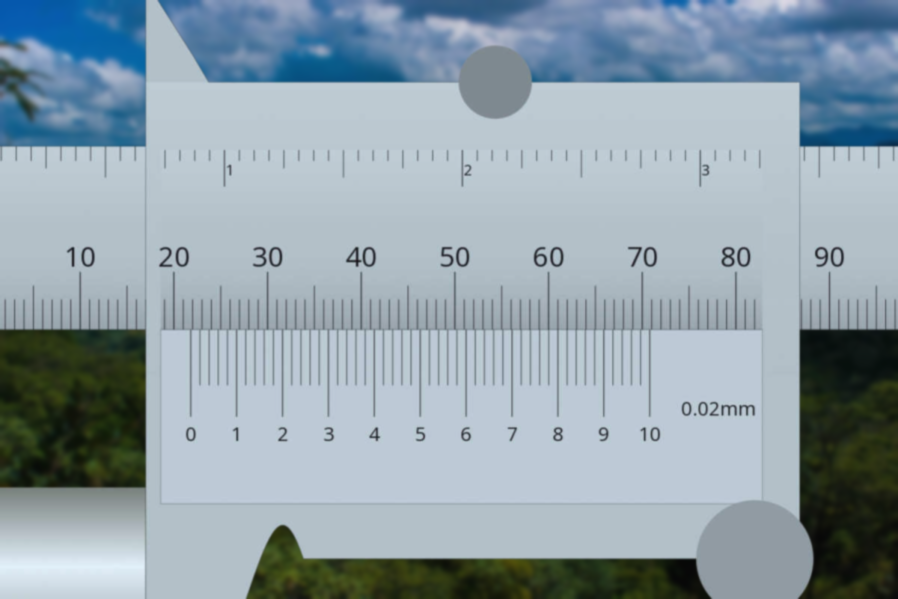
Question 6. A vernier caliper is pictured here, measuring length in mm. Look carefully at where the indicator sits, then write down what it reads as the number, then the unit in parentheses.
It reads 21.8 (mm)
